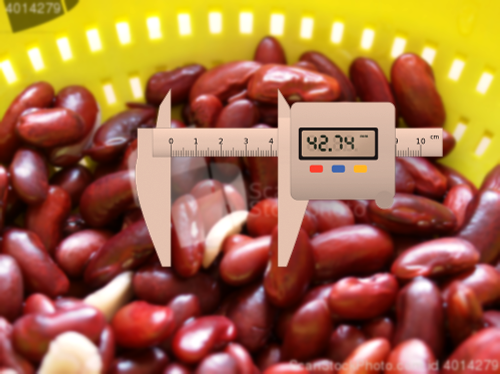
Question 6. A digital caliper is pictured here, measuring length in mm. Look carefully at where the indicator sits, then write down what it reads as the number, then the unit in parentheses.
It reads 42.74 (mm)
